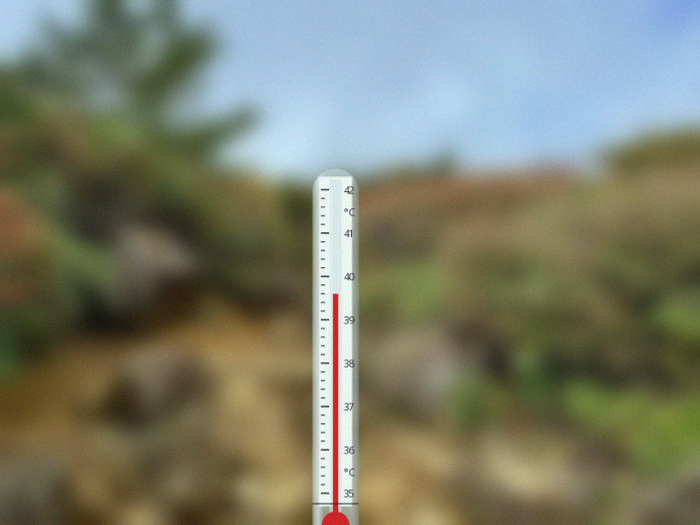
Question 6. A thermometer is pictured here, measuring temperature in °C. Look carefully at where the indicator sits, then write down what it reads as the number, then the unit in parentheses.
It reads 39.6 (°C)
